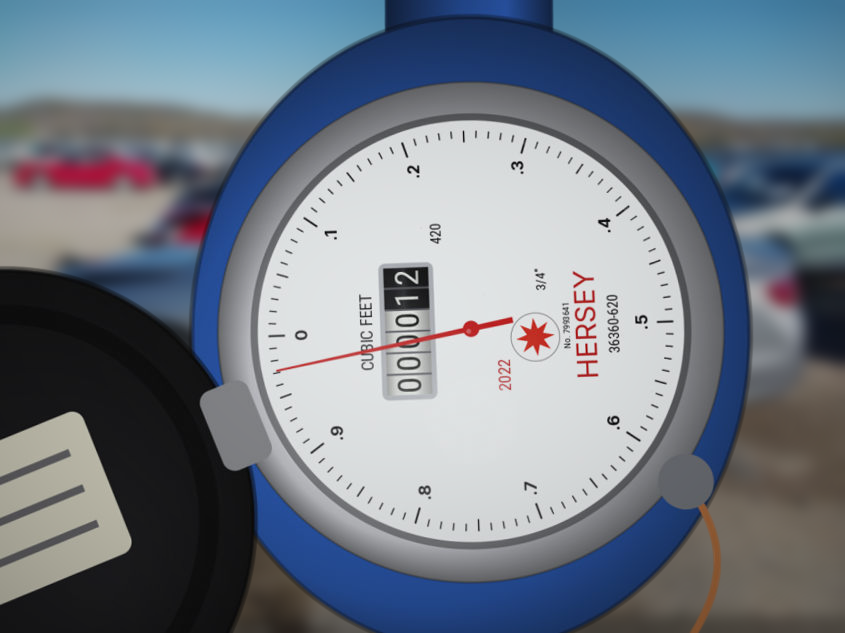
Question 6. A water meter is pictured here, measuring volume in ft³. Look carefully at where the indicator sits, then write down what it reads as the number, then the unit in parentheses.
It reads 11.97 (ft³)
